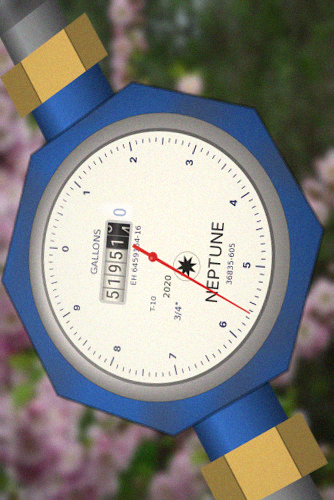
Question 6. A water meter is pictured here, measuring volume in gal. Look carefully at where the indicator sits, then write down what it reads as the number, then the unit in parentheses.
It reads 5195135.6 (gal)
